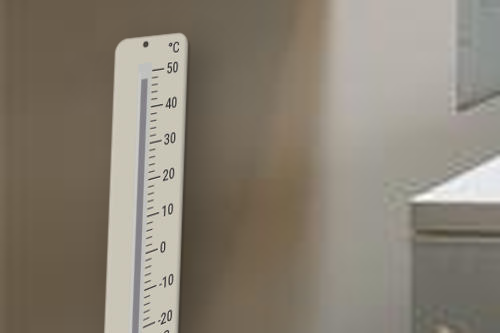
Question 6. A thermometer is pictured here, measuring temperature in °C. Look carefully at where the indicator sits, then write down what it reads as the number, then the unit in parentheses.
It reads 48 (°C)
